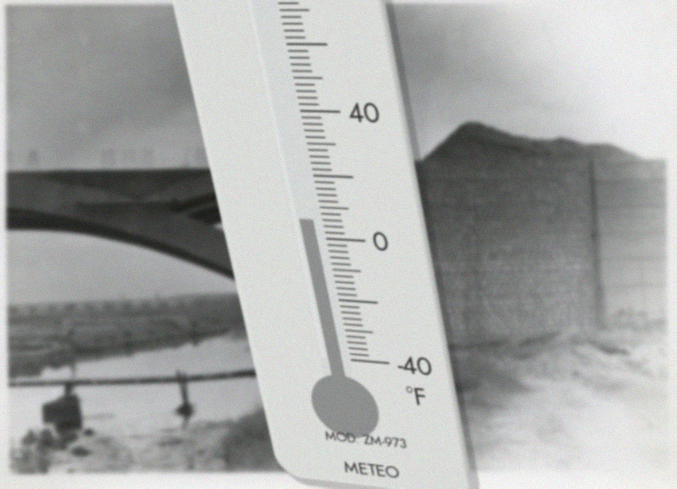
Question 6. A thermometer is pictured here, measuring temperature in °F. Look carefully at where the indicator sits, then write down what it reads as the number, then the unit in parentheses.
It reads 6 (°F)
